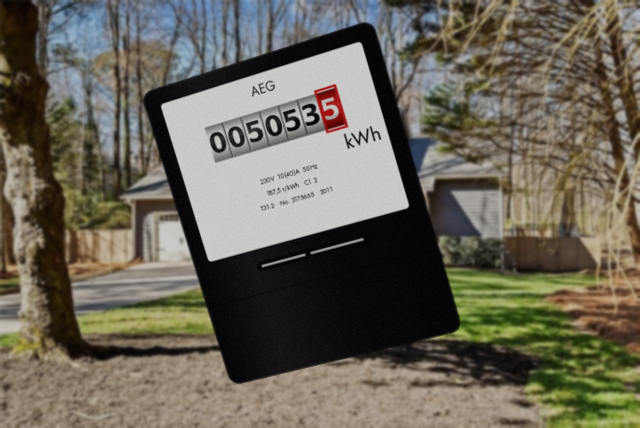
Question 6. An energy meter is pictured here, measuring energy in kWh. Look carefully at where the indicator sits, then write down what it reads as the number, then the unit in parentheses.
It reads 5053.5 (kWh)
